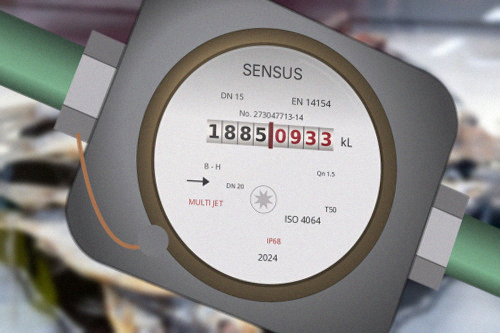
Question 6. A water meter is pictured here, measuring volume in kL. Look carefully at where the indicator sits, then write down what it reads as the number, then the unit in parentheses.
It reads 1885.0933 (kL)
